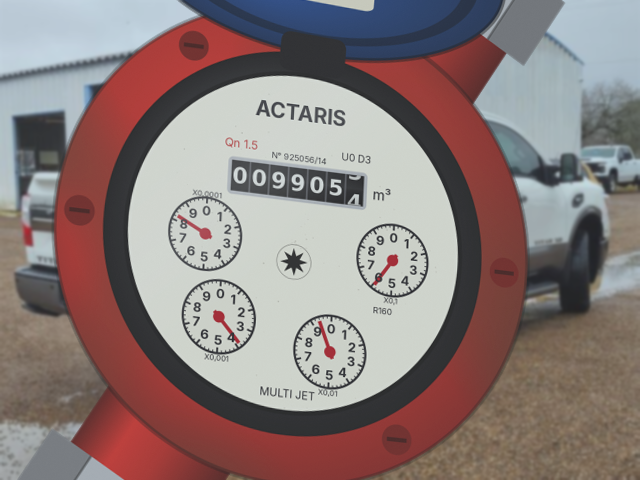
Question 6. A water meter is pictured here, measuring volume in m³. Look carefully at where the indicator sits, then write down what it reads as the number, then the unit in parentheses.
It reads 99053.5938 (m³)
